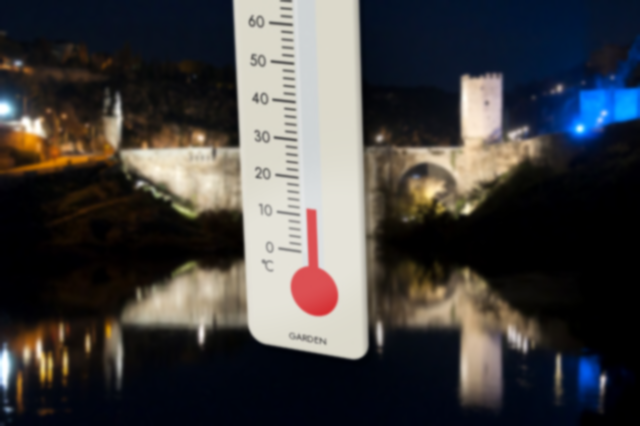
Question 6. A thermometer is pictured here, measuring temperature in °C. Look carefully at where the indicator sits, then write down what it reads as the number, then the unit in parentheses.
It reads 12 (°C)
